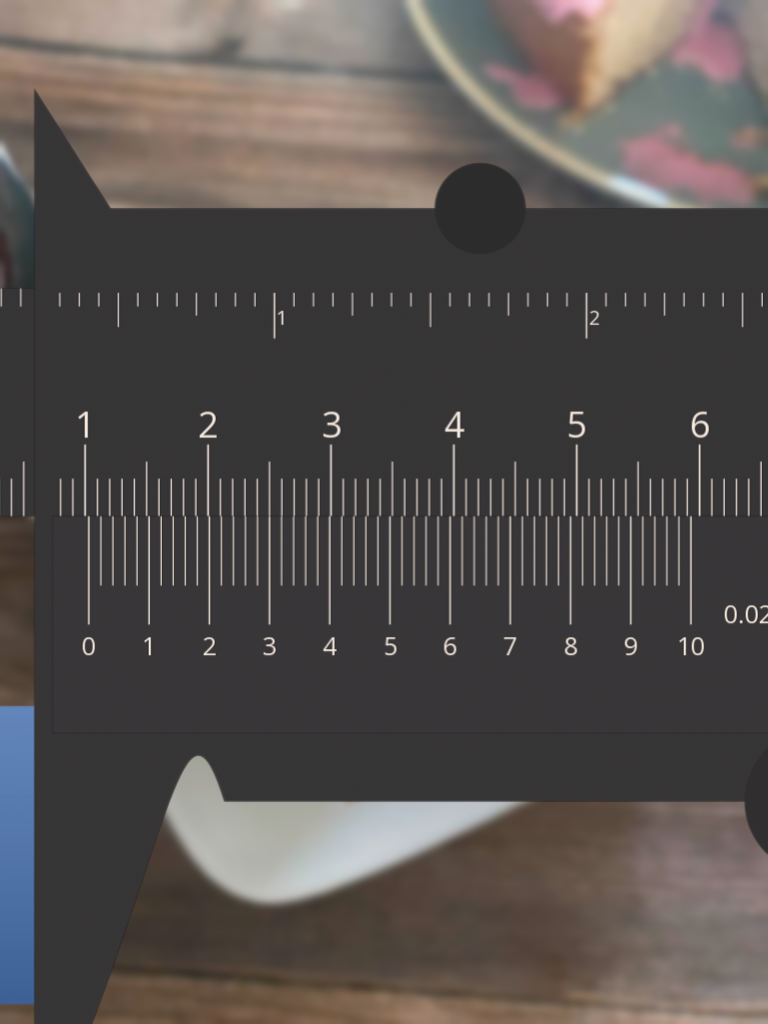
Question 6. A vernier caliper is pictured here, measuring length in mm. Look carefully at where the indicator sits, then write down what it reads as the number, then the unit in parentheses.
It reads 10.3 (mm)
